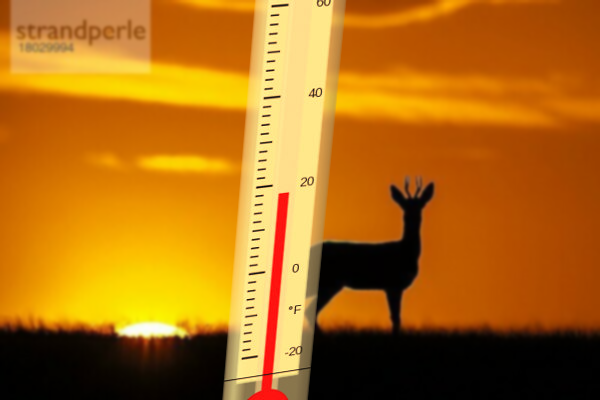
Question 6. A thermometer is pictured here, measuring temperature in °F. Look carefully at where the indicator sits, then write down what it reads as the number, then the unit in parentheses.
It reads 18 (°F)
